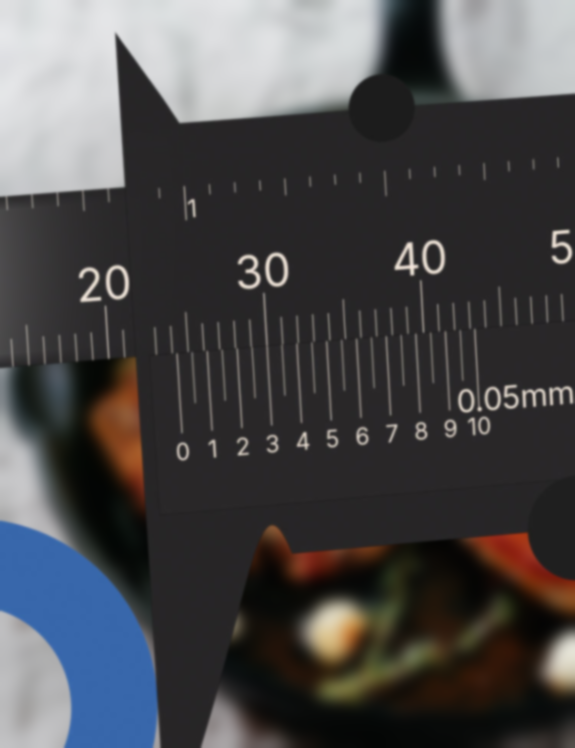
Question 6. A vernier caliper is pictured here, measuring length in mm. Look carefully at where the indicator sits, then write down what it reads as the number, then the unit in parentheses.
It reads 24.3 (mm)
